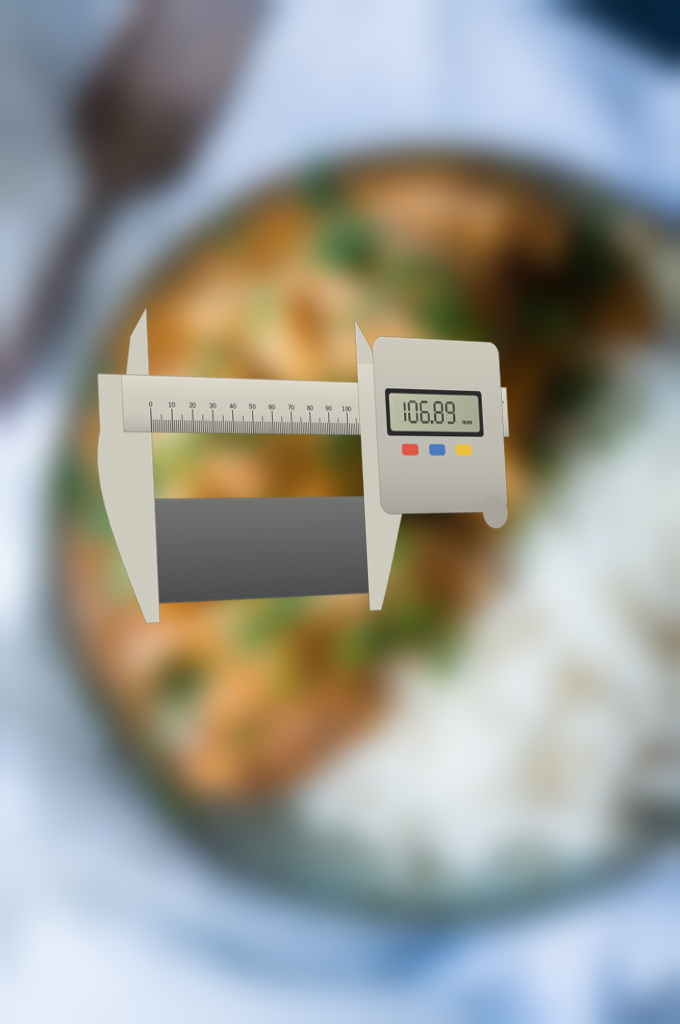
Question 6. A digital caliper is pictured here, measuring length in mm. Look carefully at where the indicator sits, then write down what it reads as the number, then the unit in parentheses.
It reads 106.89 (mm)
